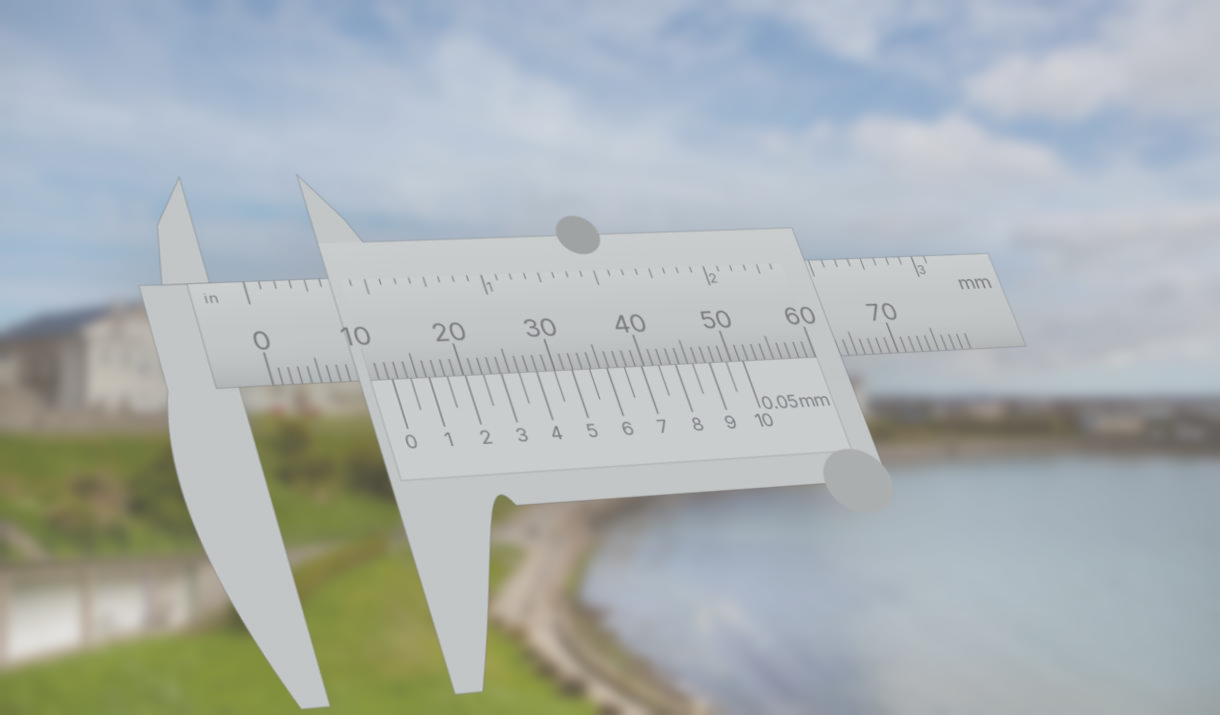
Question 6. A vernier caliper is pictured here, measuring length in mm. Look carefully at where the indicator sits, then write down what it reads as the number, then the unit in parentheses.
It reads 12.4 (mm)
